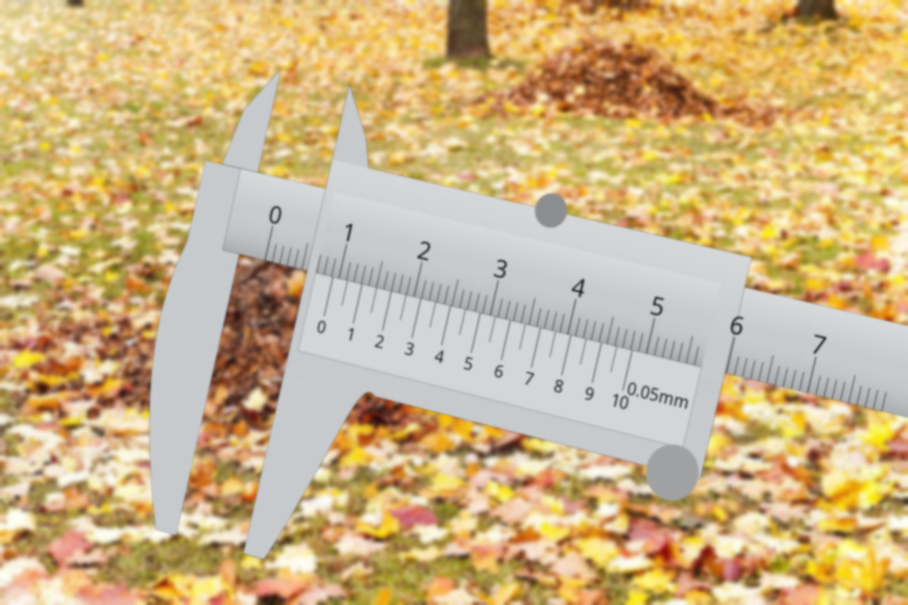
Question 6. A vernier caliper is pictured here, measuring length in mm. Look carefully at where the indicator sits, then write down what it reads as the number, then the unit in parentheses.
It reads 9.2 (mm)
